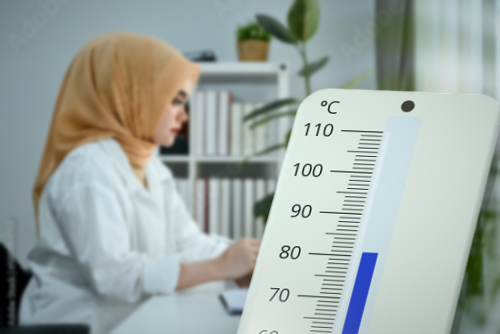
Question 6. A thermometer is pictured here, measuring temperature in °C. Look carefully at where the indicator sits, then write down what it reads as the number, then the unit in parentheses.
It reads 81 (°C)
